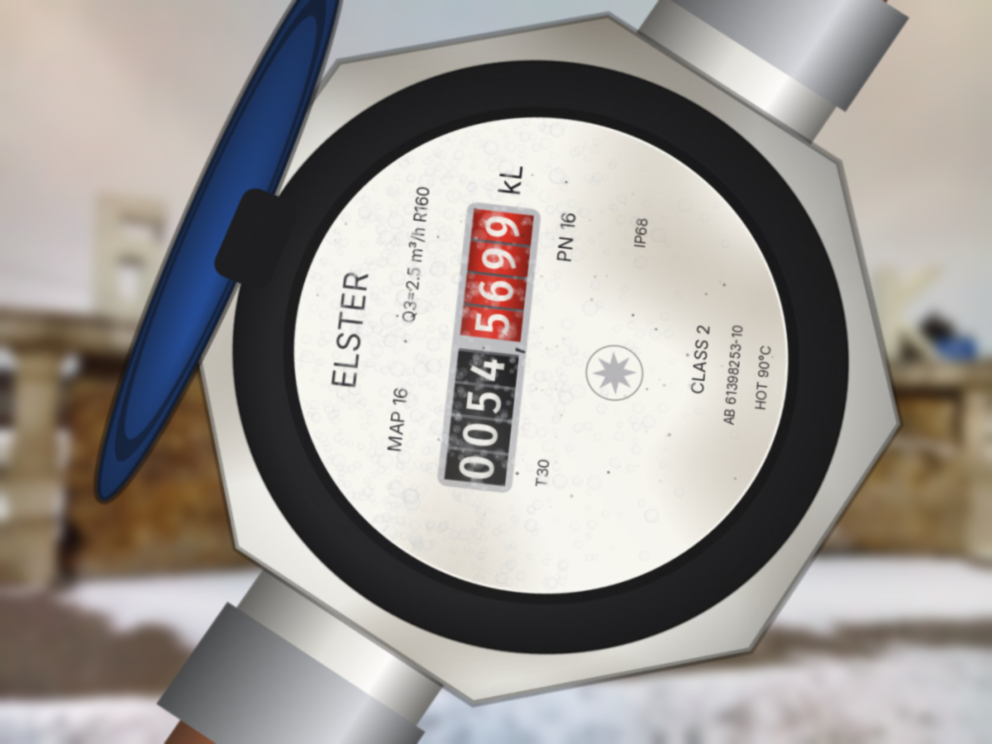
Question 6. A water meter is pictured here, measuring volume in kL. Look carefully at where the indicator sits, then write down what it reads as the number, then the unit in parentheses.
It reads 54.5699 (kL)
